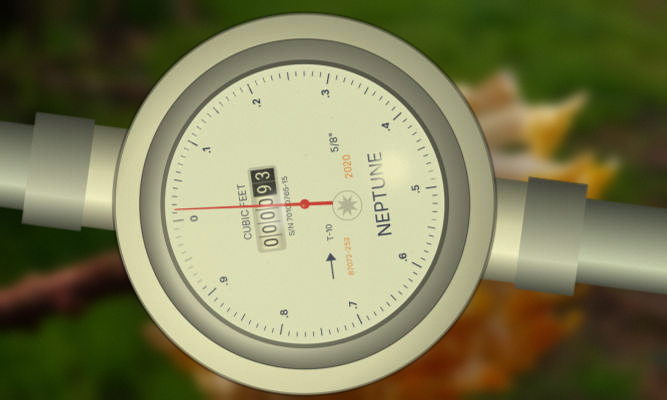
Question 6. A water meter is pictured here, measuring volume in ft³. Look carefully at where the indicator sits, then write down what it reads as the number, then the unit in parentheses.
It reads 93.01 (ft³)
